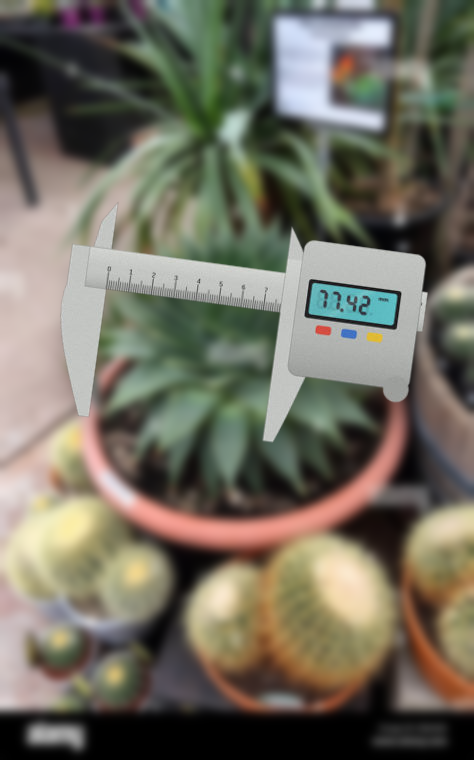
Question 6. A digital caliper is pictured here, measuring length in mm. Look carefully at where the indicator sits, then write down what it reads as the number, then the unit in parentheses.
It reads 77.42 (mm)
